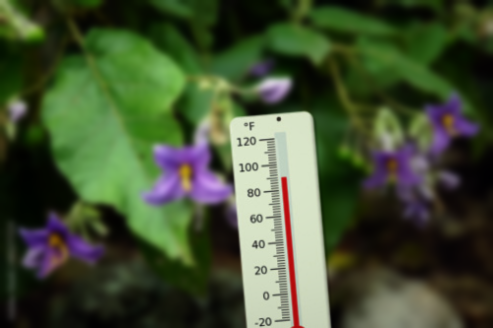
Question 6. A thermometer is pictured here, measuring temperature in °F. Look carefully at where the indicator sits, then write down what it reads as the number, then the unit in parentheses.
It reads 90 (°F)
